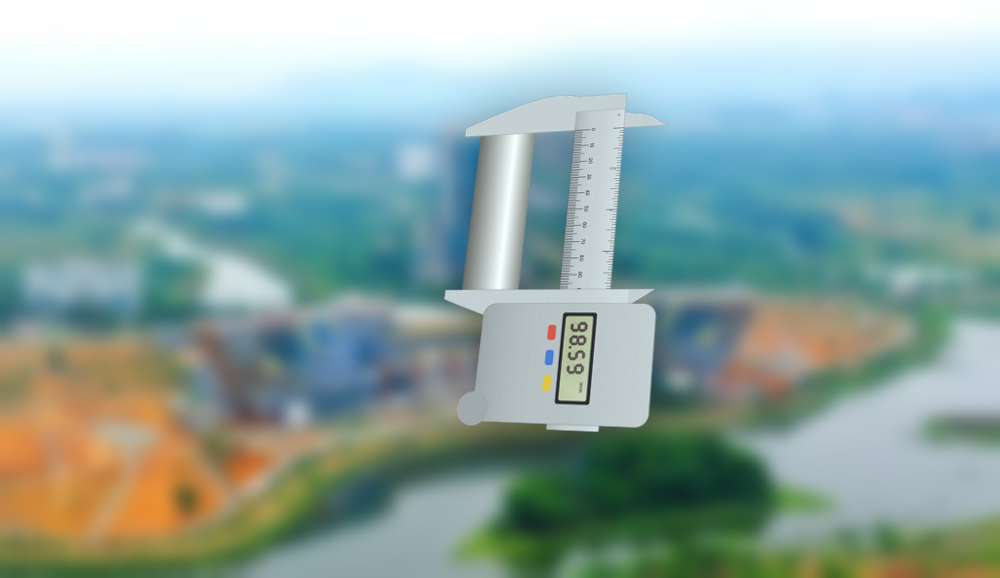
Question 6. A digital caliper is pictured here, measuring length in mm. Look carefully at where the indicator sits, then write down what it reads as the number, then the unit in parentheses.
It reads 98.59 (mm)
